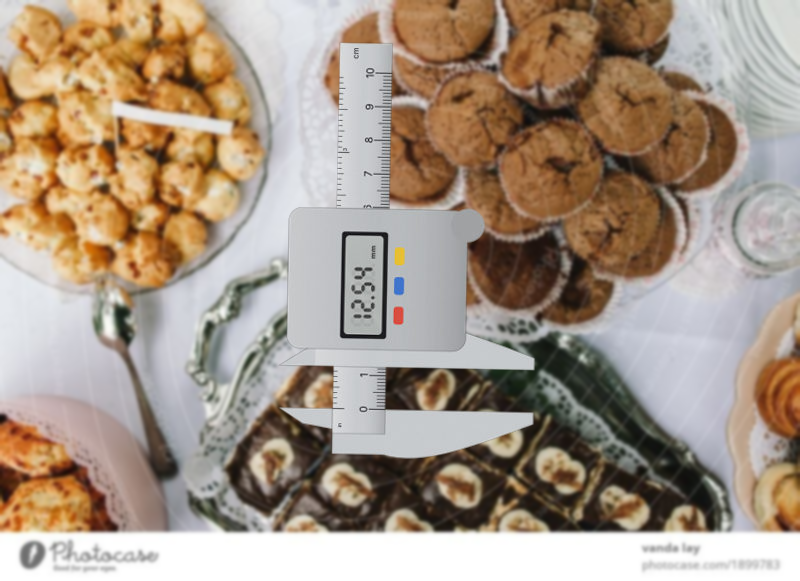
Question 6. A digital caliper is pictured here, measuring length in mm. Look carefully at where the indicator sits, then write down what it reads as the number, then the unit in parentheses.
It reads 12.54 (mm)
